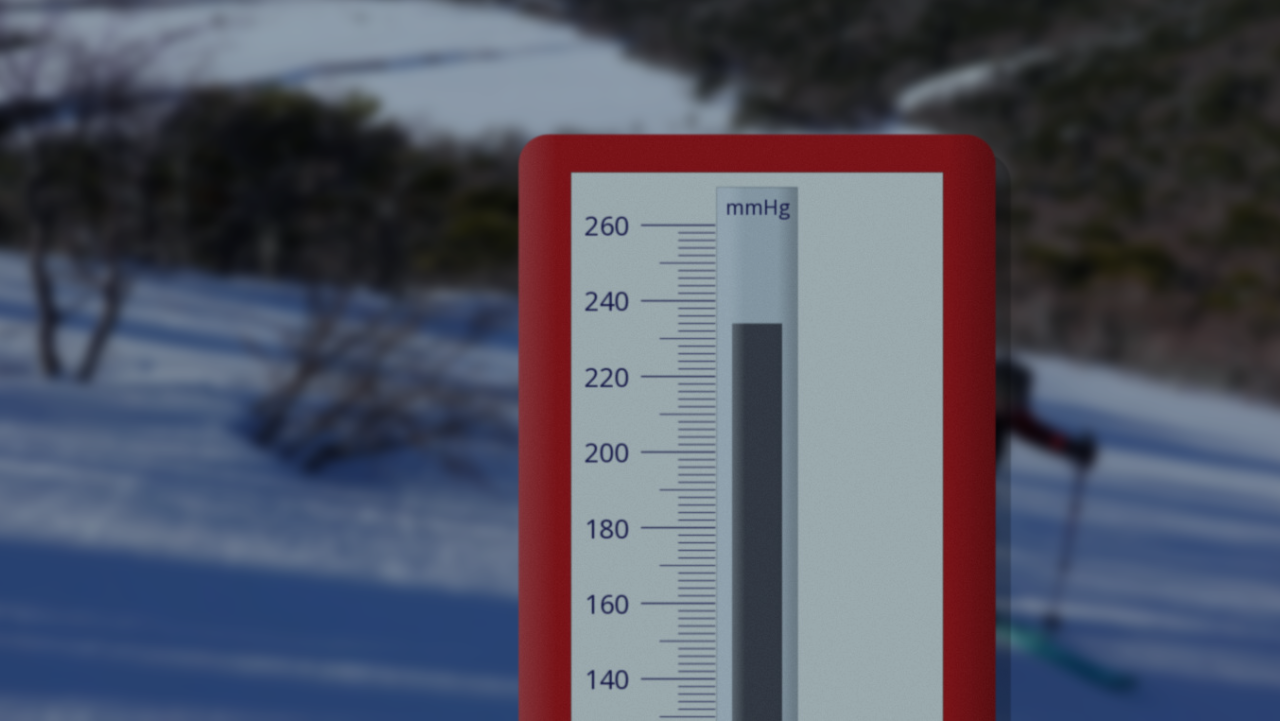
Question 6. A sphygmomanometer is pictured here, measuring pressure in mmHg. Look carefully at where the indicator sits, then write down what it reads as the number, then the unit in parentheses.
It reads 234 (mmHg)
